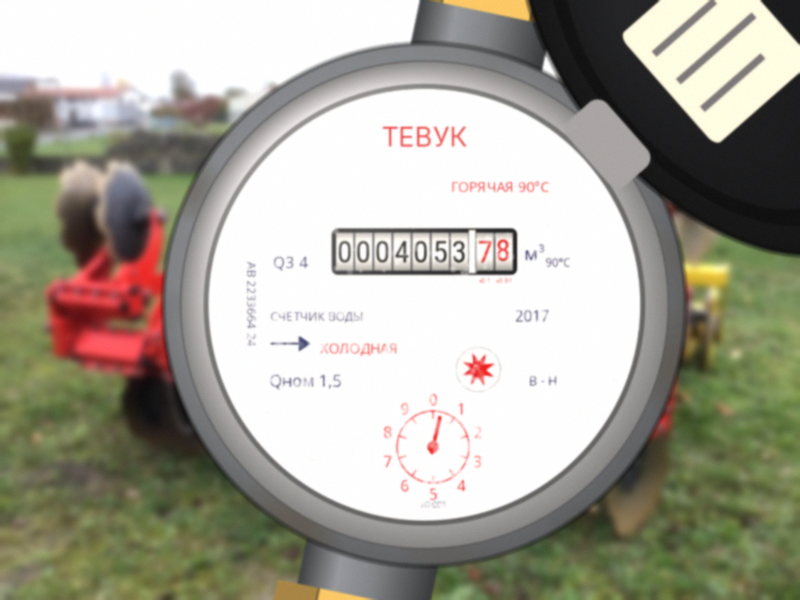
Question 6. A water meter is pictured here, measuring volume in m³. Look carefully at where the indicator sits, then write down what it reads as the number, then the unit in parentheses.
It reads 4053.780 (m³)
